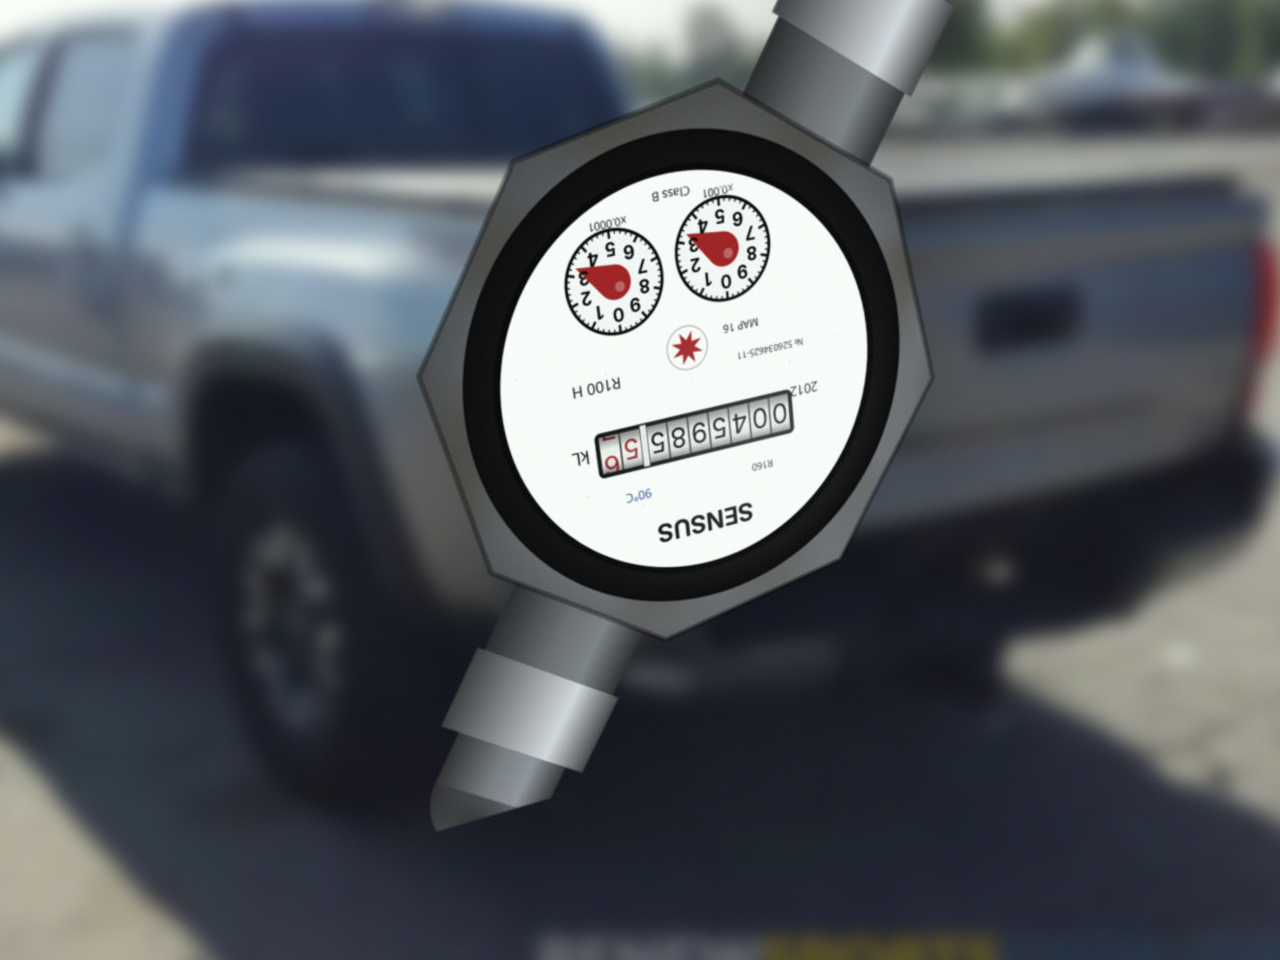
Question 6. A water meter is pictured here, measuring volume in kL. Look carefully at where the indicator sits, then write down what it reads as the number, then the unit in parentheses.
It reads 45985.5633 (kL)
